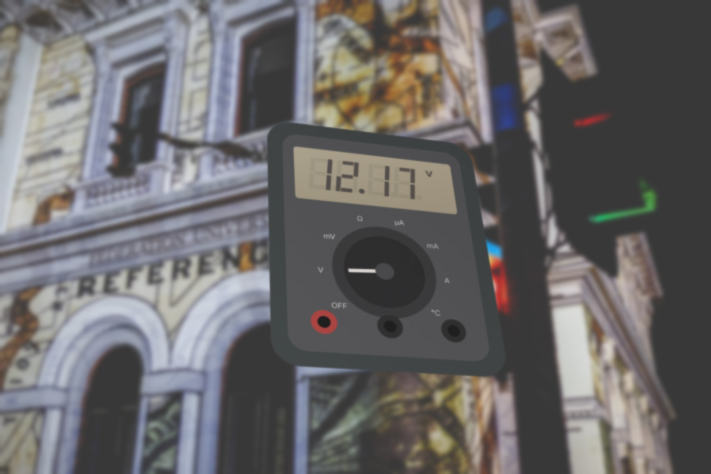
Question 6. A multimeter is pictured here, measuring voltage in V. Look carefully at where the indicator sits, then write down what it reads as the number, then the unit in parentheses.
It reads 12.17 (V)
